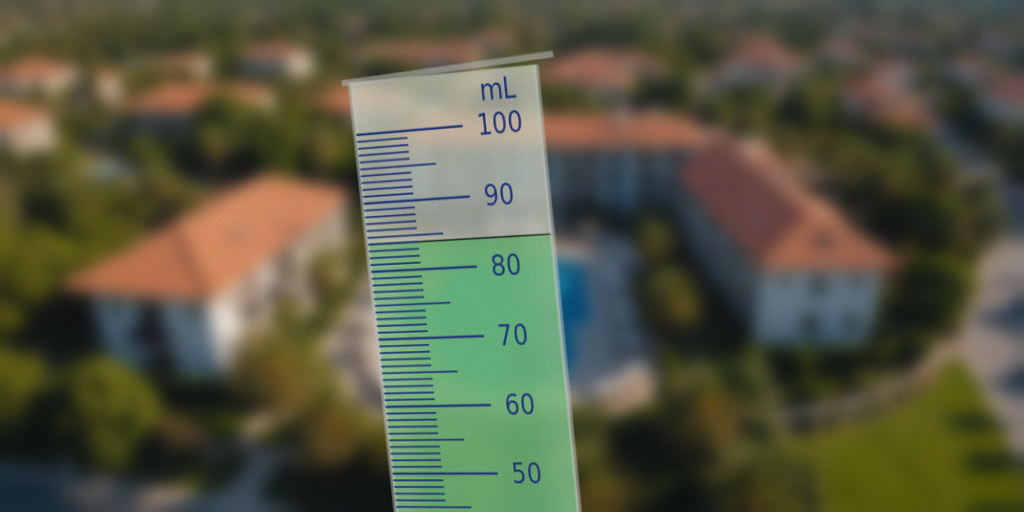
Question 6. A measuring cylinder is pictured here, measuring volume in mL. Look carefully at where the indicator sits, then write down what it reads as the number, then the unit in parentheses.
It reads 84 (mL)
